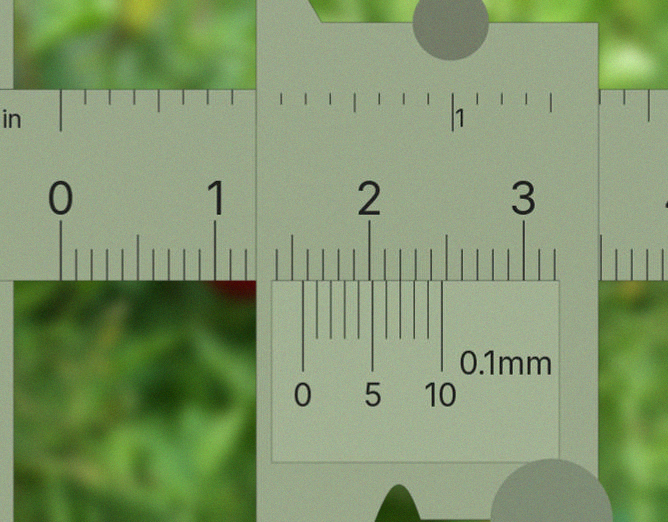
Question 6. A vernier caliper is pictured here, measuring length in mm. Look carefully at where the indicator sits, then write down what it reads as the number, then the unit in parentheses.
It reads 15.7 (mm)
